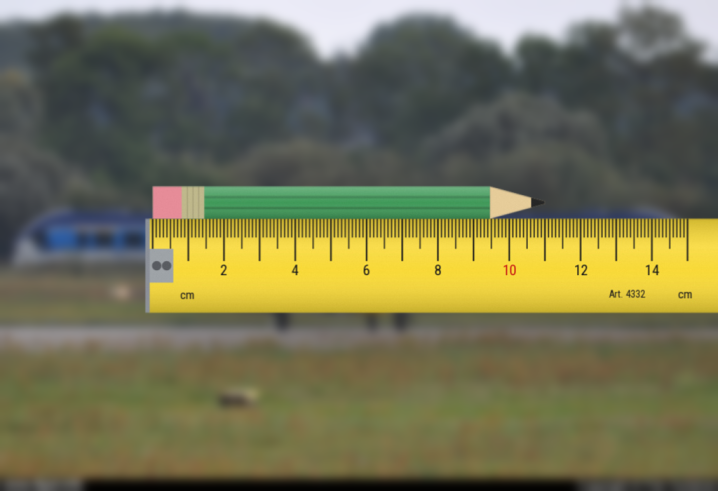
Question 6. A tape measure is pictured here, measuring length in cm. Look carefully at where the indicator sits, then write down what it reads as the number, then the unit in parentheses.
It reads 11 (cm)
